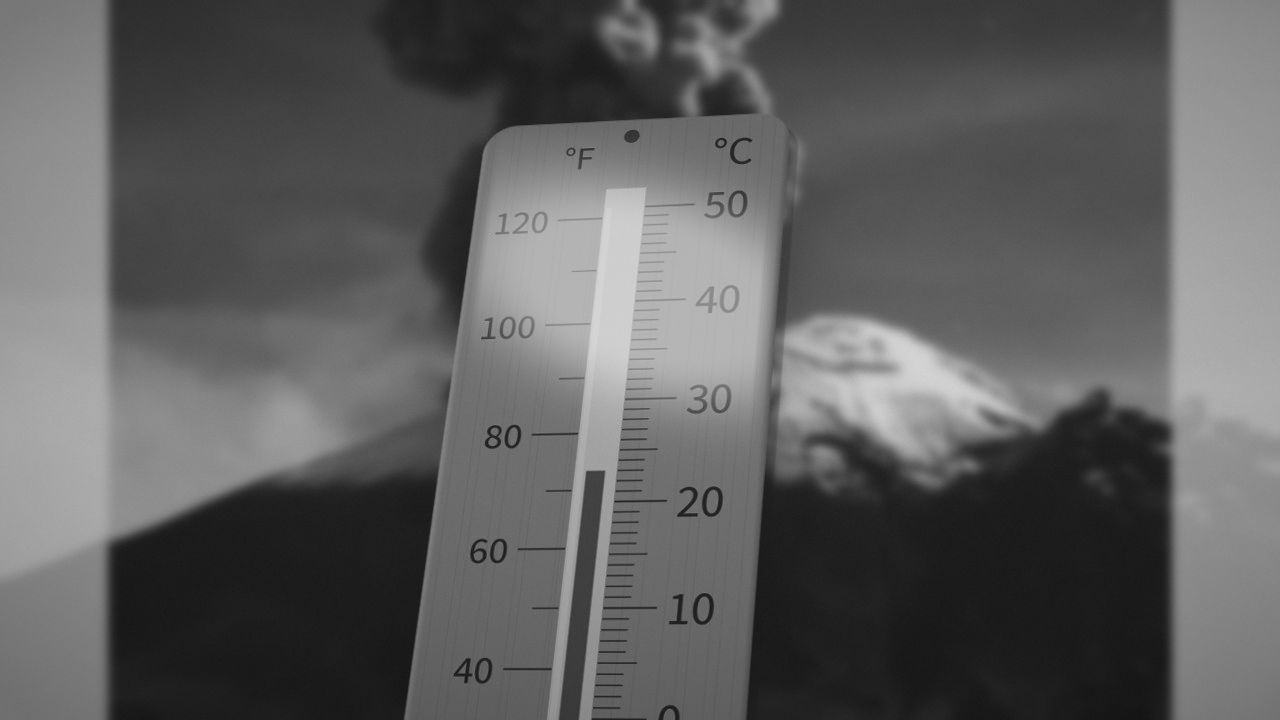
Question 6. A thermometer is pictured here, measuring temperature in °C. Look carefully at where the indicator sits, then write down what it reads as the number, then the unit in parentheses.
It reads 23 (°C)
